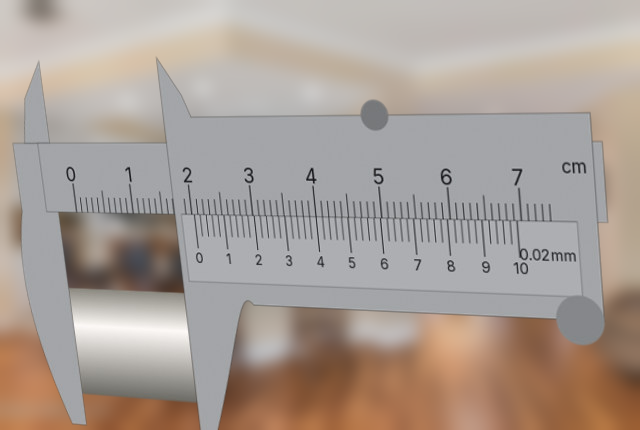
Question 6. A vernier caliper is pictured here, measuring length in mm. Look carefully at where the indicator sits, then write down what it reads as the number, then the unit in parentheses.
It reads 20.4 (mm)
